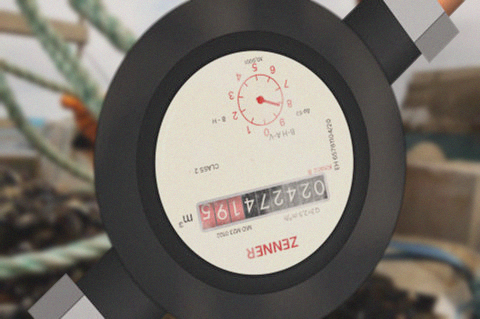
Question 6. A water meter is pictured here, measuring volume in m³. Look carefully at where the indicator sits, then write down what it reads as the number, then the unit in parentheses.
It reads 24274.1948 (m³)
